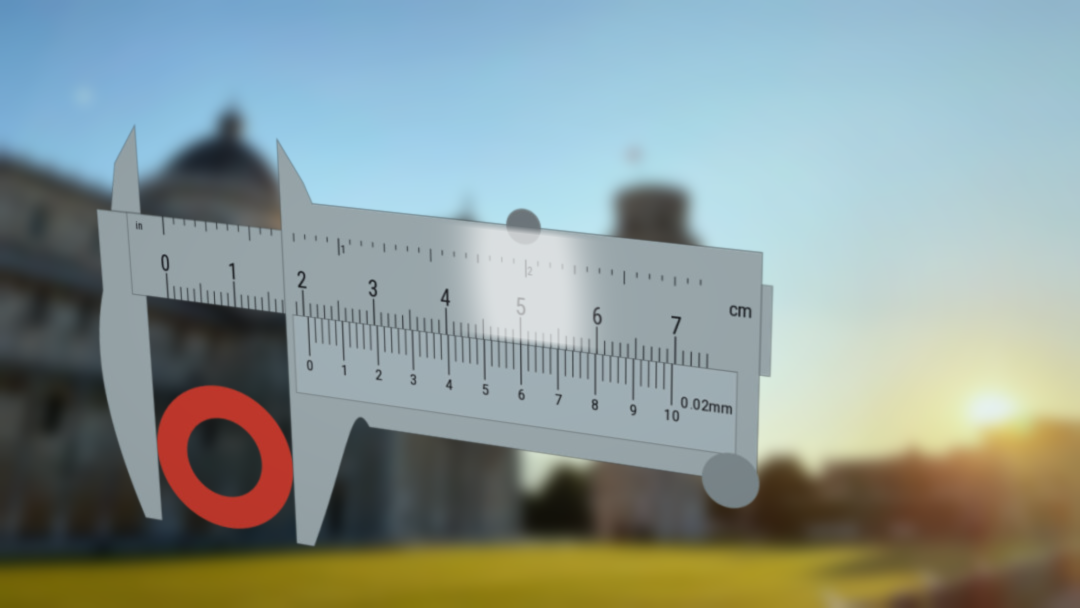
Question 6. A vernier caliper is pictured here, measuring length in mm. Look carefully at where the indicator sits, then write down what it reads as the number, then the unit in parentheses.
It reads 20.6 (mm)
